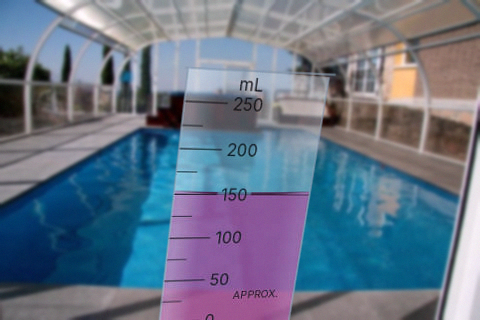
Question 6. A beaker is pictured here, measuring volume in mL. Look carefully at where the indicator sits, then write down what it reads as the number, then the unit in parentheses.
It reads 150 (mL)
